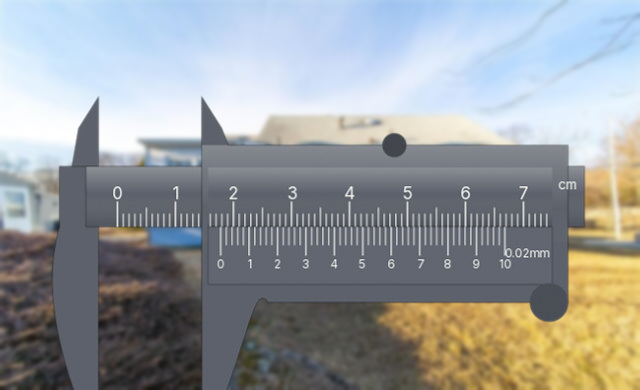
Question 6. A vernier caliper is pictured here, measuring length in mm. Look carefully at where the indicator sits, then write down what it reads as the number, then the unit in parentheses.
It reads 17.8 (mm)
